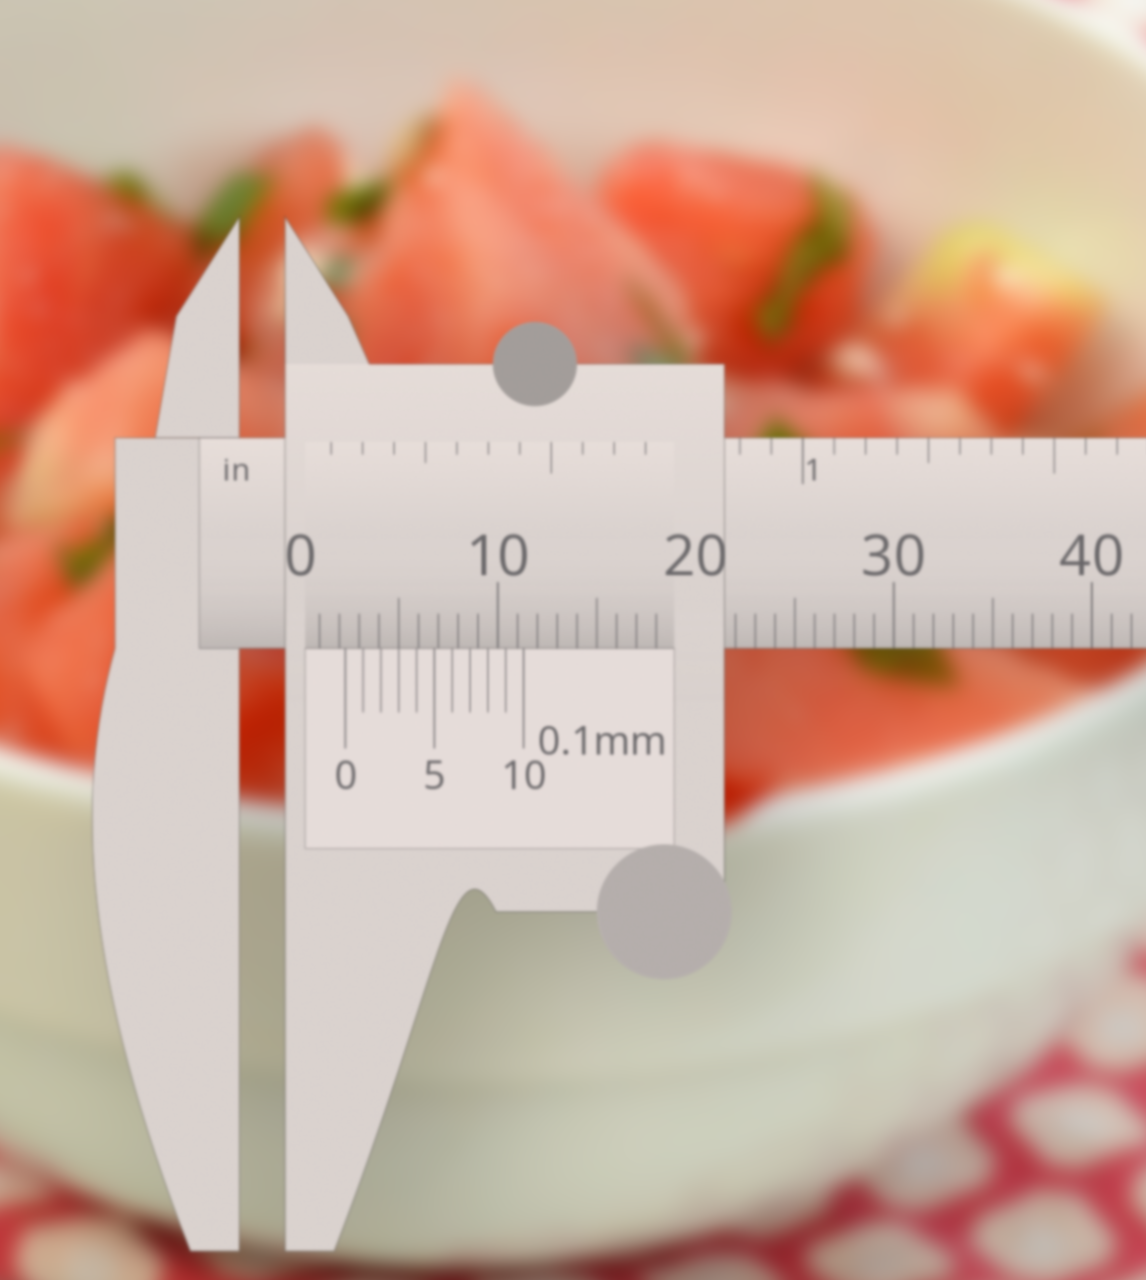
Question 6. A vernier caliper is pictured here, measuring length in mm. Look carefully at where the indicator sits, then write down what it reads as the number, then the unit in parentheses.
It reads 2.3 (mm)
